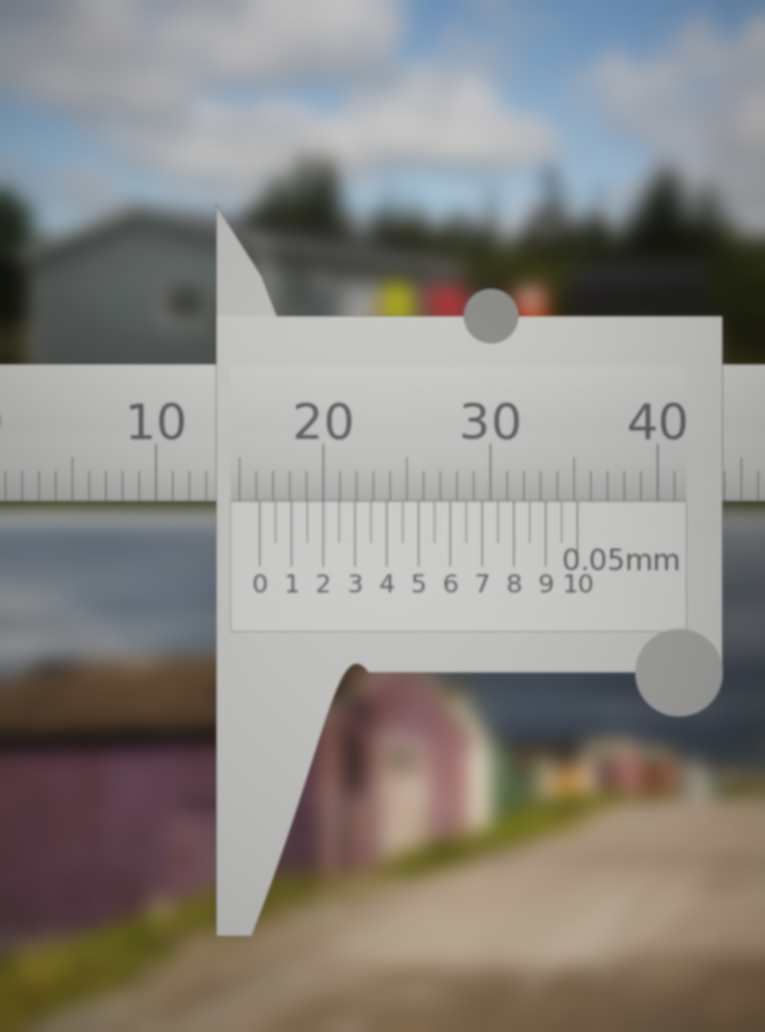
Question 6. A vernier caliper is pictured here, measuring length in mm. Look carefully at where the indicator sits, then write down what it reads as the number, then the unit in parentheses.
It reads 16.2 (mm)
